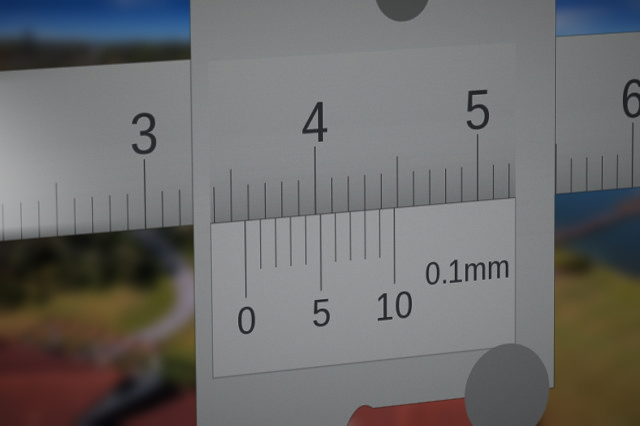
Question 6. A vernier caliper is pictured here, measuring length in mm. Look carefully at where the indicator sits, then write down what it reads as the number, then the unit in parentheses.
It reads 35.8 (mm)
